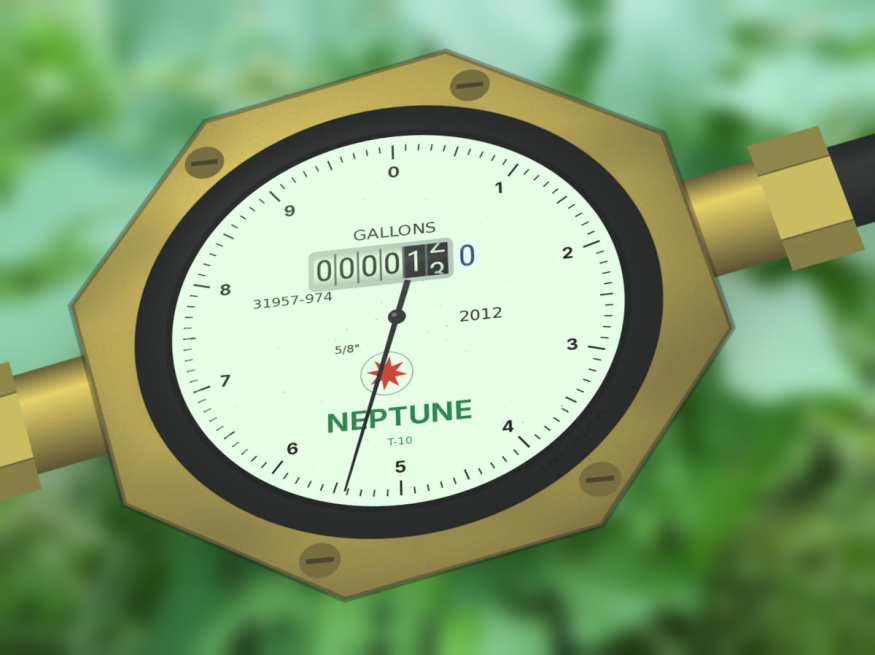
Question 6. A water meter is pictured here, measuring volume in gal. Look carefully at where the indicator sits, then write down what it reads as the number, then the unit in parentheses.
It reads 125.4 (gal)
